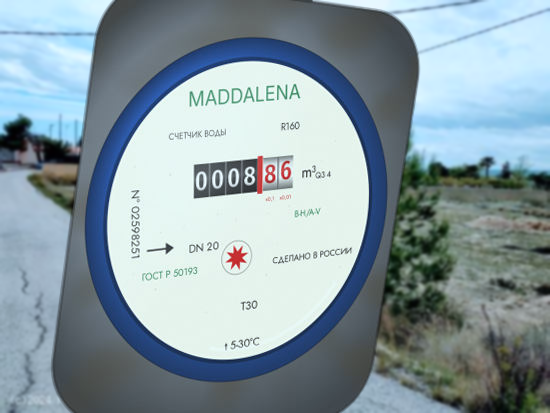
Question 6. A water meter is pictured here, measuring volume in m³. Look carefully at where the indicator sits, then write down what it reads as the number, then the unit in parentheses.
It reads 8.86 (m³)
